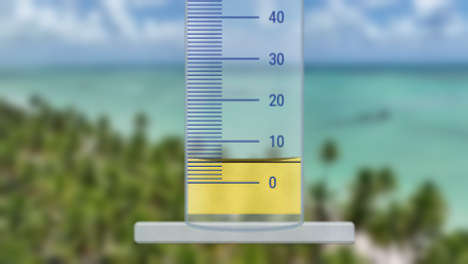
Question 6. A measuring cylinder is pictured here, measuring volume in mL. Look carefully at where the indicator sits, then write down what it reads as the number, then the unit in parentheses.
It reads 5 (mL)
